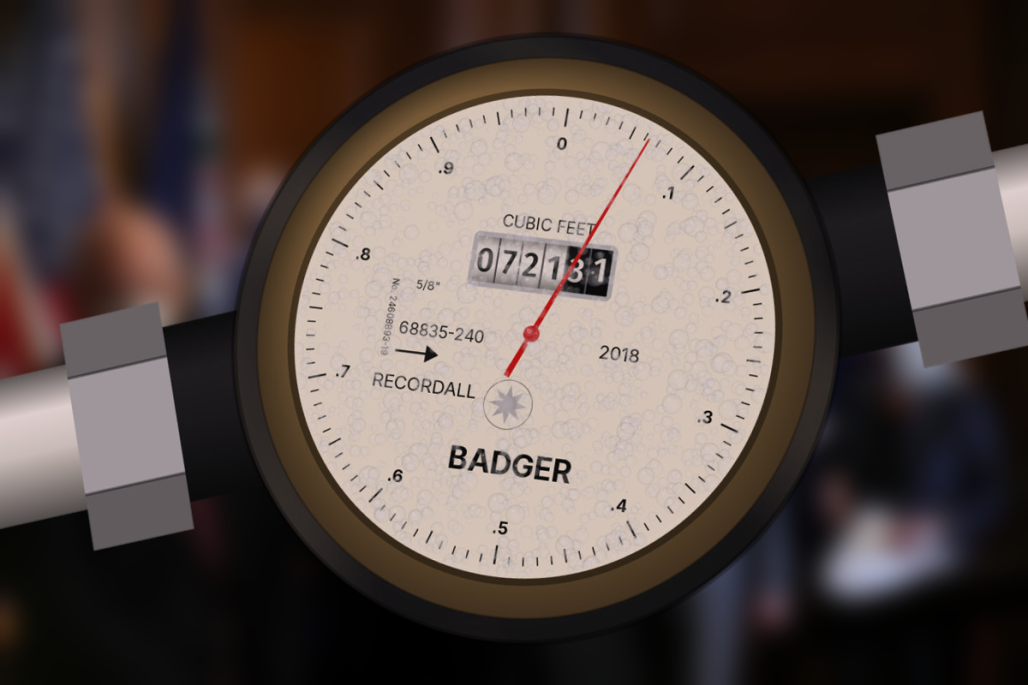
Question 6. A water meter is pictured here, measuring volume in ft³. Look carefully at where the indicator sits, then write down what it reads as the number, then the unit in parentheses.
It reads 72131.06 (ft³)
